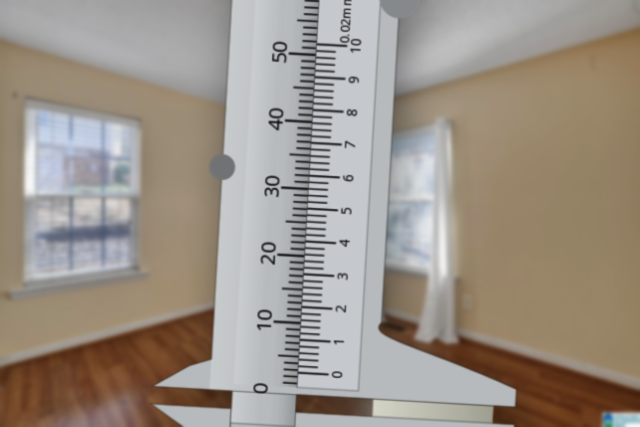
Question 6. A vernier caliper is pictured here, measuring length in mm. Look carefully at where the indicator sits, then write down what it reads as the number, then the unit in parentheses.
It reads 2.6 (mm)
